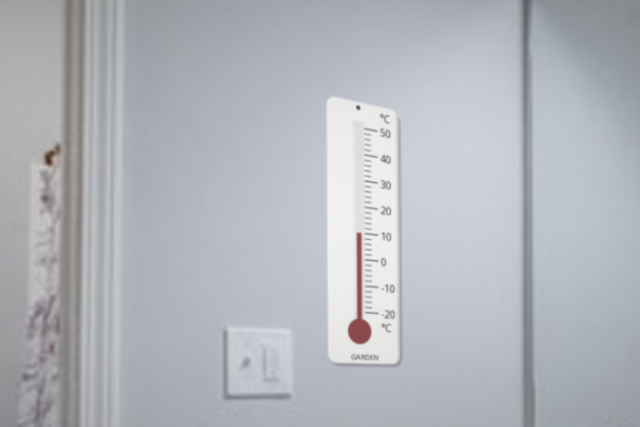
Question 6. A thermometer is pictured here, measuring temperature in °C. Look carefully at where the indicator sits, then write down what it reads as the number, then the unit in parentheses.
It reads 10 (°C)
